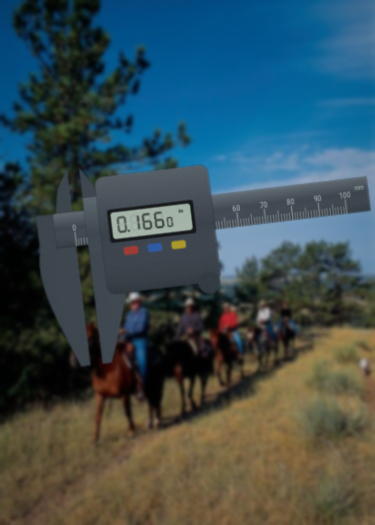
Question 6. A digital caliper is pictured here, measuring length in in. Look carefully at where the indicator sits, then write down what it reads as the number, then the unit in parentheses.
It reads 0.1660 (in)
